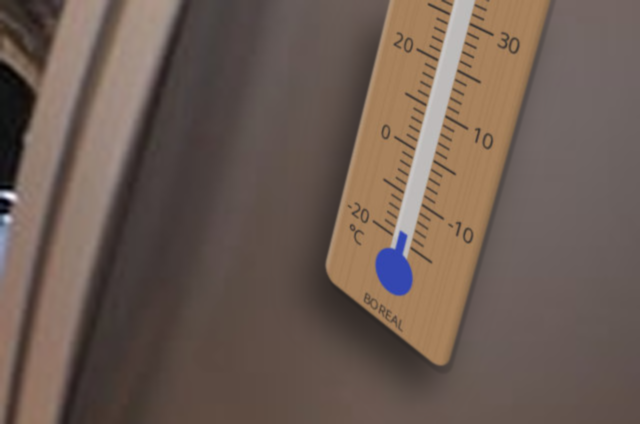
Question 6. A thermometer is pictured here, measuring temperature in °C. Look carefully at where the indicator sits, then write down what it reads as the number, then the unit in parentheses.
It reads -18 (°C)
